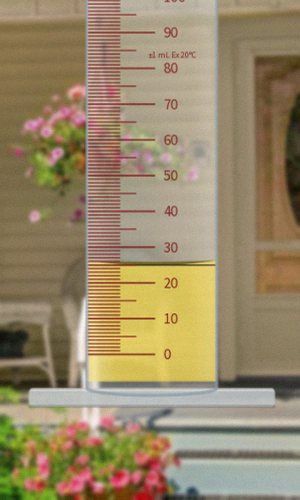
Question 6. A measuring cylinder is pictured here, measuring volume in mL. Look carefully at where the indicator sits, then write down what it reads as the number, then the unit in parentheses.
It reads 25 (mL)
